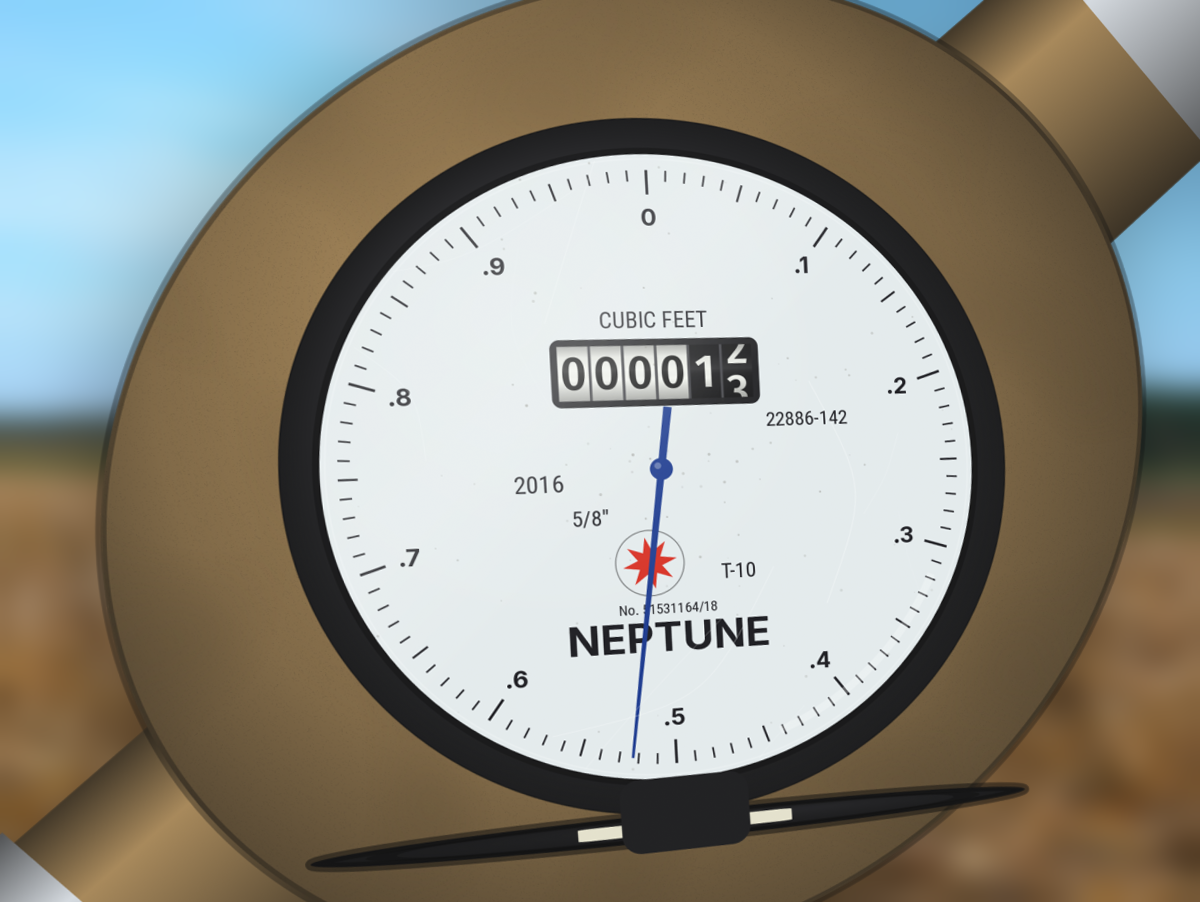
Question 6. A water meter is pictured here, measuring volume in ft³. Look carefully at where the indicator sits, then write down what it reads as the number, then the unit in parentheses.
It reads 12.52 (ft³)
